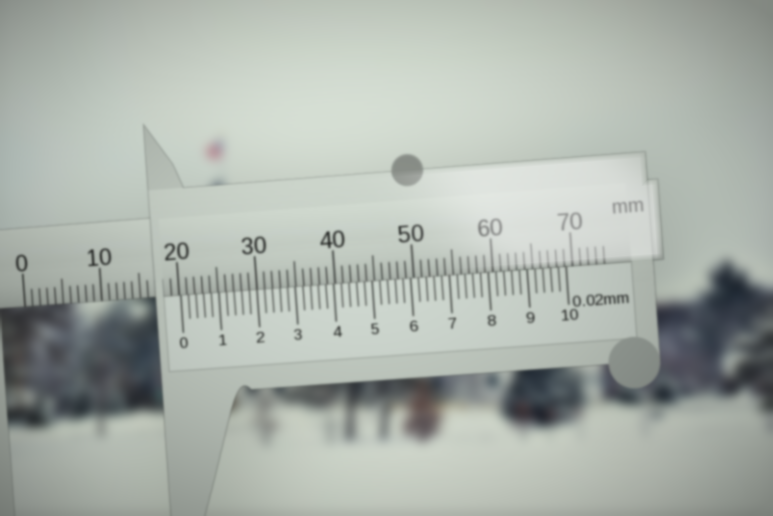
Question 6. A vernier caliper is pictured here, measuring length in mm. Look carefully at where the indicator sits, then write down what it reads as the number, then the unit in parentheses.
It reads 20.2 (mm)
